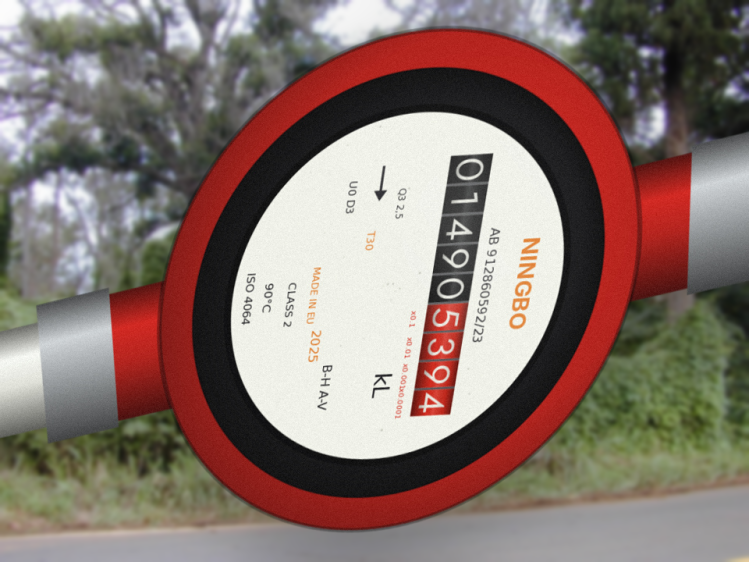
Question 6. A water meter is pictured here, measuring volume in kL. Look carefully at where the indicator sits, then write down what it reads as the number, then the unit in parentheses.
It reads 1490.5394 (kL)
